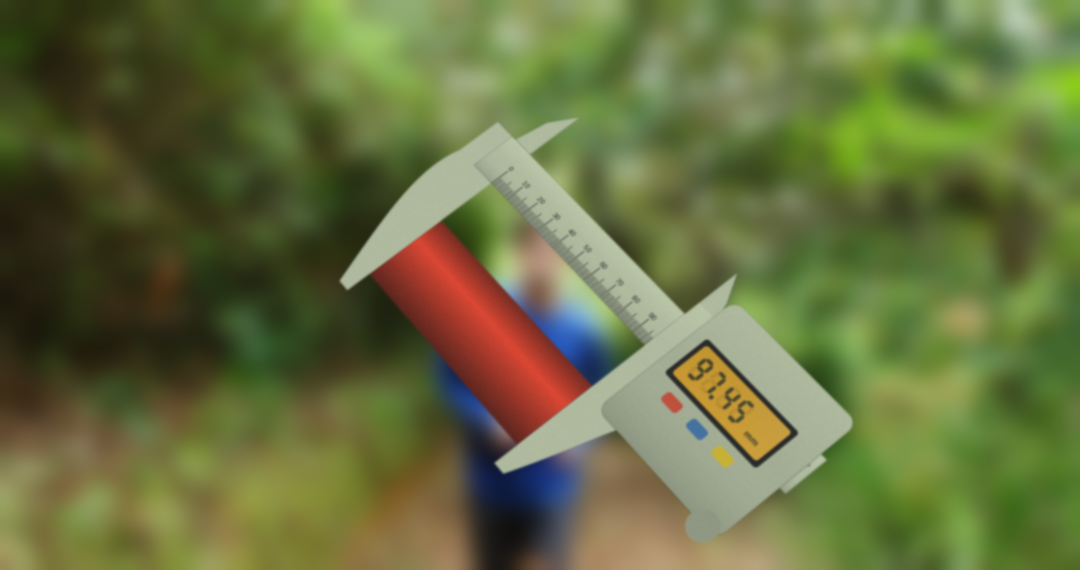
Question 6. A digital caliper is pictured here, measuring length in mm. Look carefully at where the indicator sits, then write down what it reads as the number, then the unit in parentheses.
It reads 97.45 (mm)
